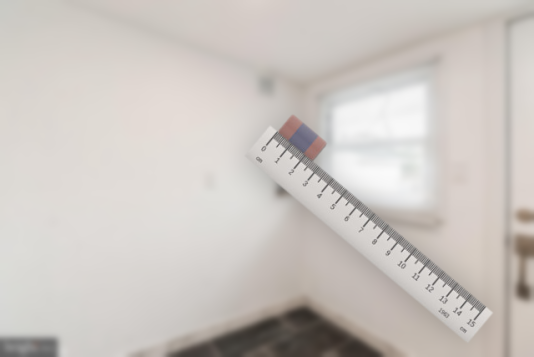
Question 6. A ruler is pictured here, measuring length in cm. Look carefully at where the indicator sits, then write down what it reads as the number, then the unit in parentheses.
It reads 2.5 (cm)
